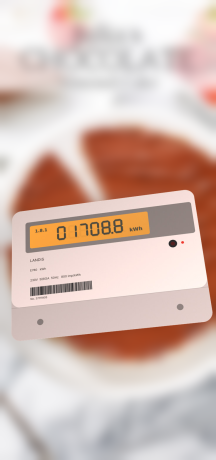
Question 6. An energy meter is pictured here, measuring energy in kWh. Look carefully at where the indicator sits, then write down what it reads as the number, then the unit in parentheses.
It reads 1708.8 (kWh)
